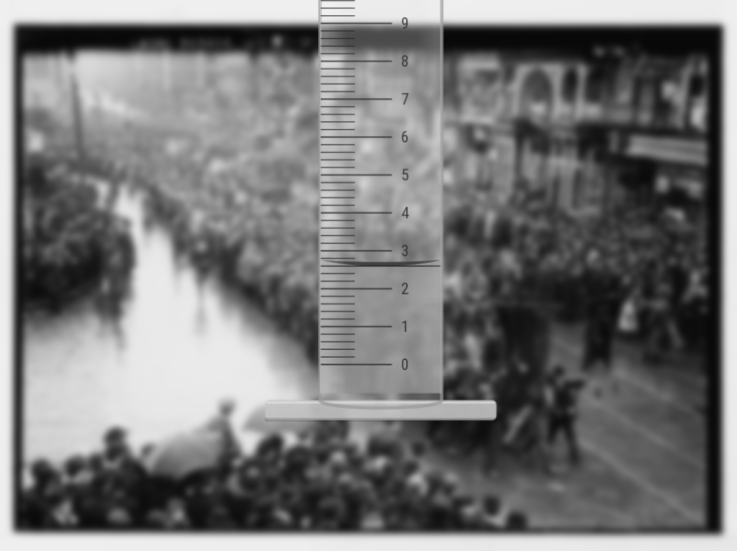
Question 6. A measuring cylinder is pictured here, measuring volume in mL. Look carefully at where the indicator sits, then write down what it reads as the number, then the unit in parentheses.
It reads 2.6 (mL)
